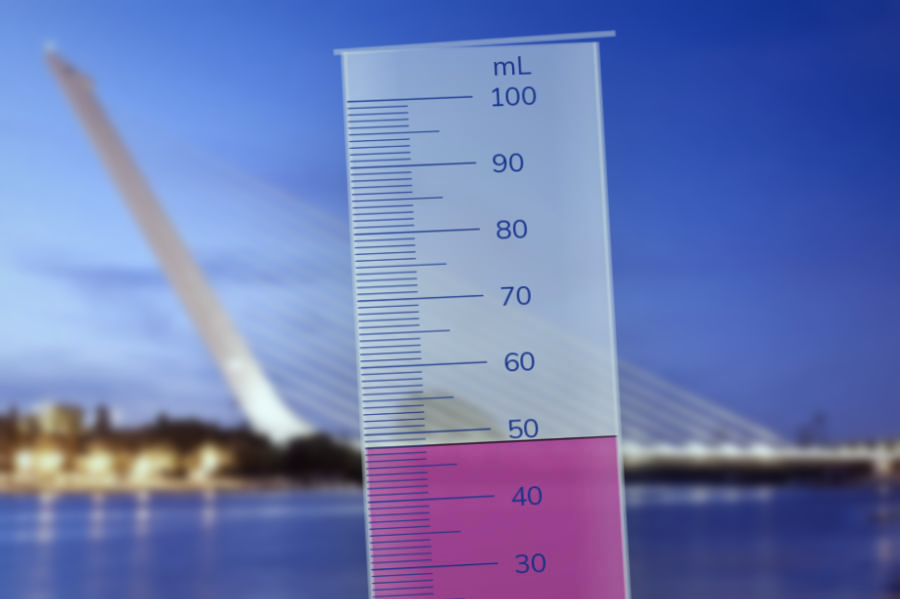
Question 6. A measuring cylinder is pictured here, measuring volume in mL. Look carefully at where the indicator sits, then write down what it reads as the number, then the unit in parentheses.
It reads 48 (mL)
